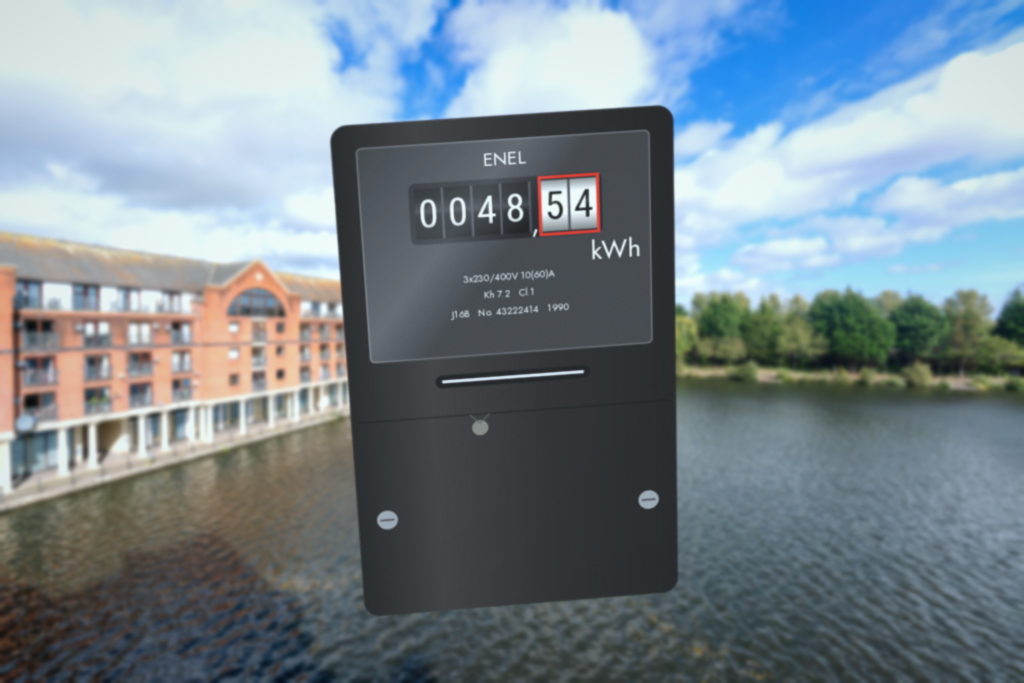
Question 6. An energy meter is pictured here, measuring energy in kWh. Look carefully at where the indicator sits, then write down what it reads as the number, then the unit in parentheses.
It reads 48.54 (kWh)
